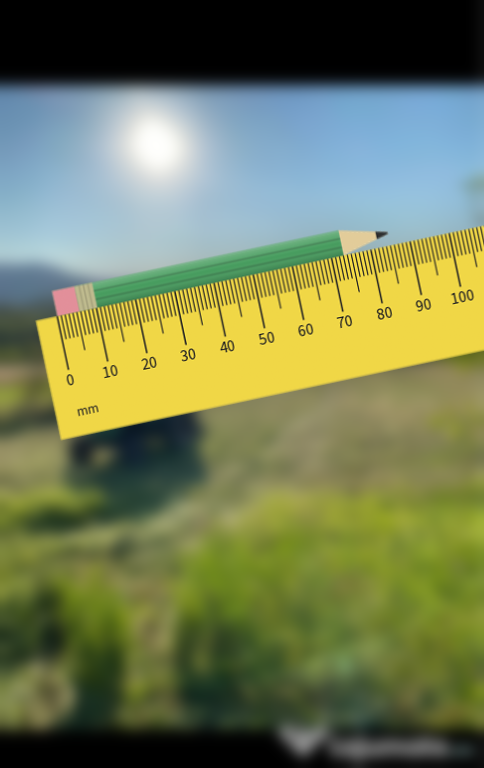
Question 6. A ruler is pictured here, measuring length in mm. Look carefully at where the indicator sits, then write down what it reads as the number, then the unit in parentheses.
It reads 85 (mm)
